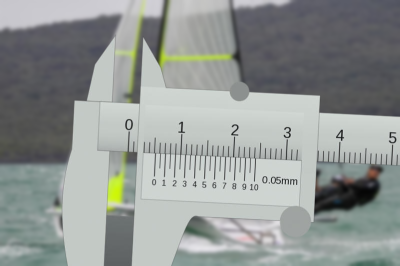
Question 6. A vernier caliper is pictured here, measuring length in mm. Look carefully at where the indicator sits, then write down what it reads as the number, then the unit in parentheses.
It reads 5.2 (mm)
